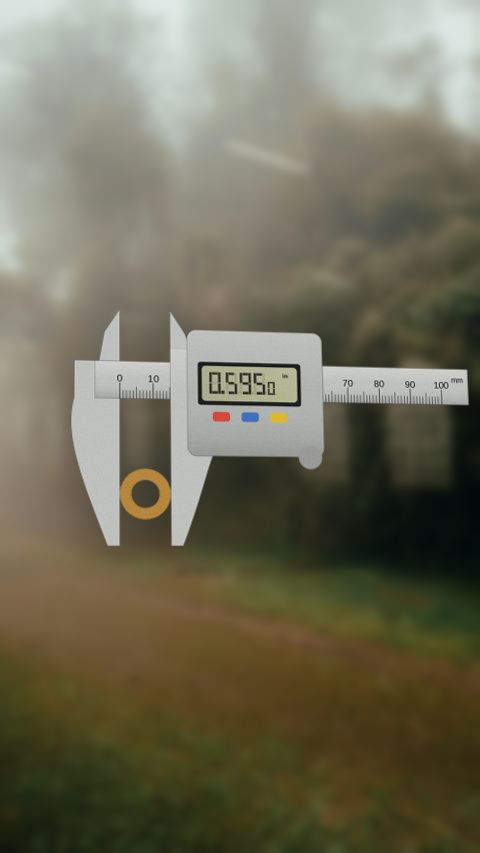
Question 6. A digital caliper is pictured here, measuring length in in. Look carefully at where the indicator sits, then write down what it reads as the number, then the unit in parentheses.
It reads 0.5950 (in)
